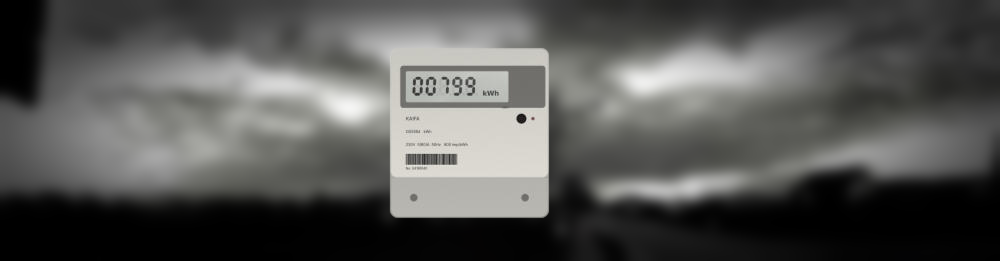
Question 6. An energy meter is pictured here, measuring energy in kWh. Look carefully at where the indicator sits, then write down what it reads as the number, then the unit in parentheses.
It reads 799 (kWh)
